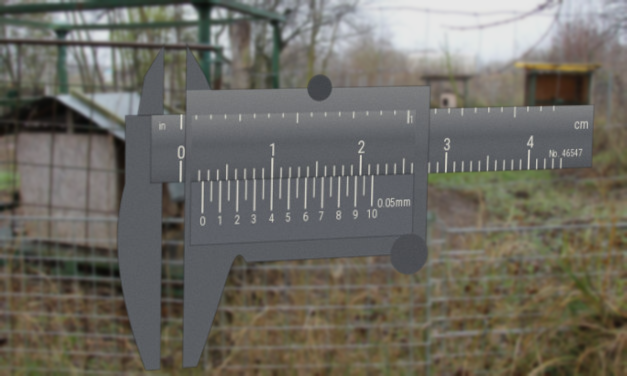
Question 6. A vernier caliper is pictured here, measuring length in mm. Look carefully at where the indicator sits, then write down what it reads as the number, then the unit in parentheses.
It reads 2.4 (mm)
